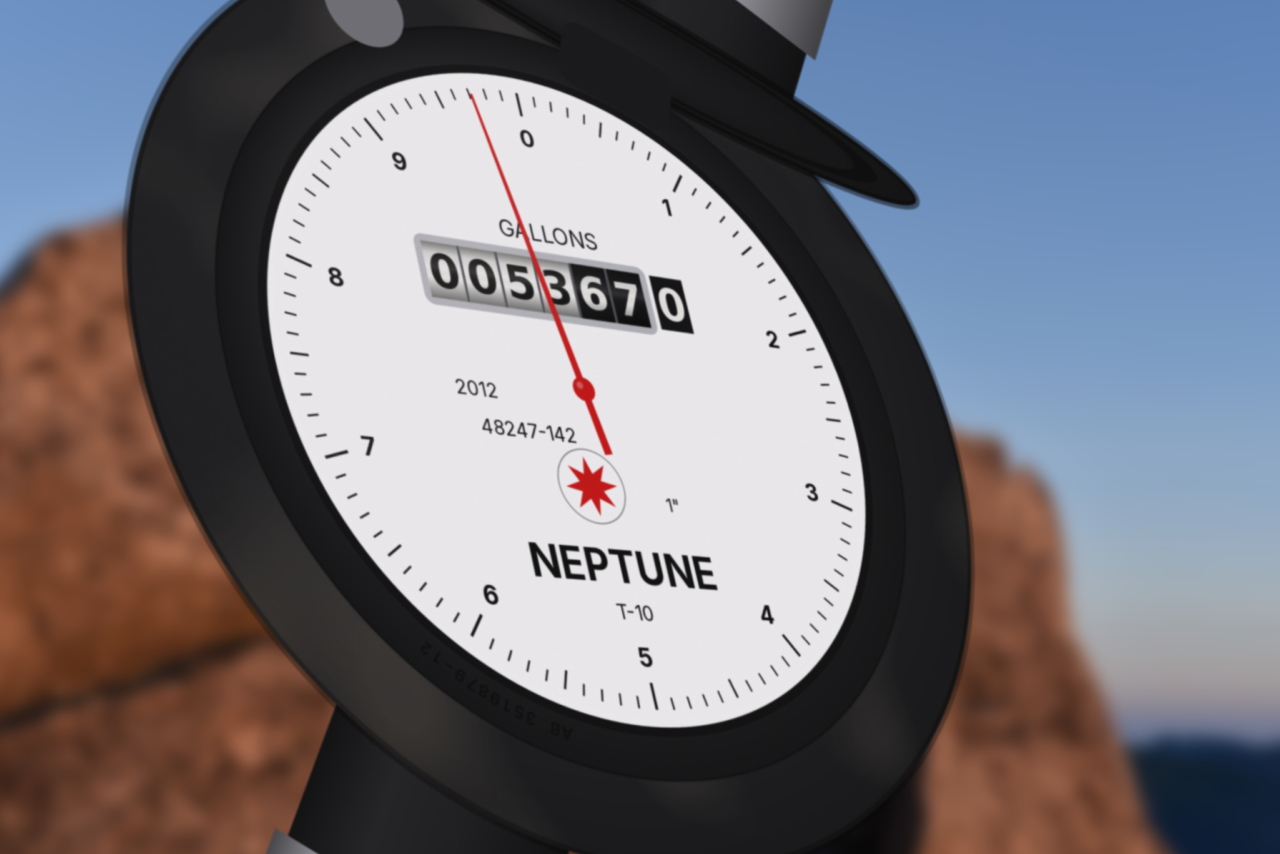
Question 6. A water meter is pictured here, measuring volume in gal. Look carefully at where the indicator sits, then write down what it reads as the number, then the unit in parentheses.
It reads 53669.7 (gal)
